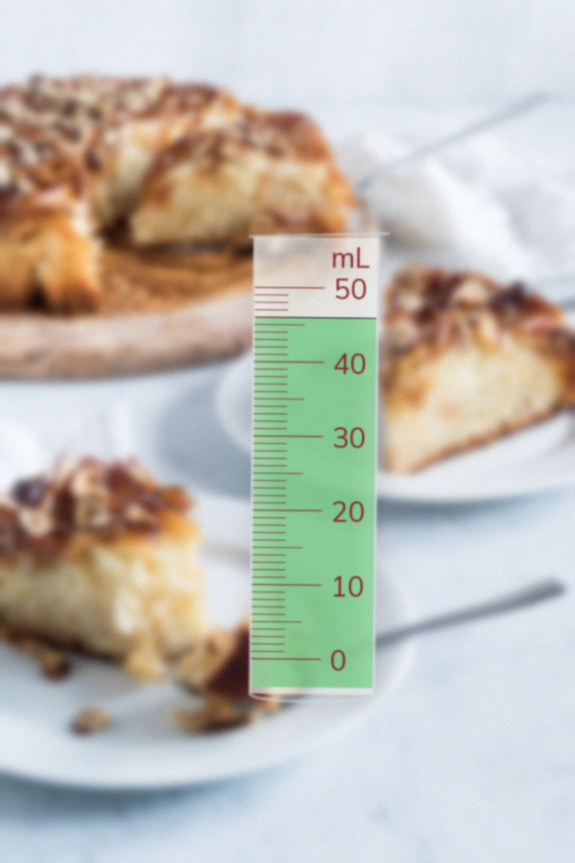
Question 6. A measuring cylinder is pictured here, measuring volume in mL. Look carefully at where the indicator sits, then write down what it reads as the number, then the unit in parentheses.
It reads 46 (mL)
